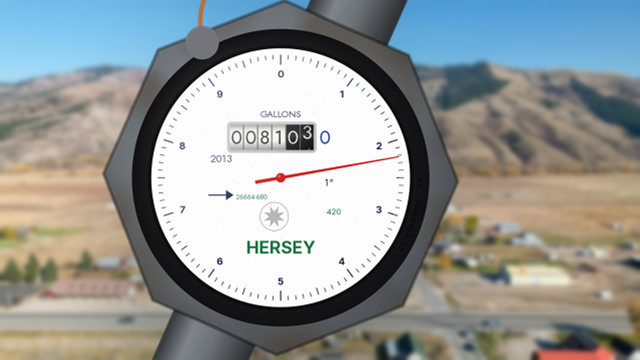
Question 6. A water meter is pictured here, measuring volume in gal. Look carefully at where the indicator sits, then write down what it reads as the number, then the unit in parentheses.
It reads 81032.2 (gal)
